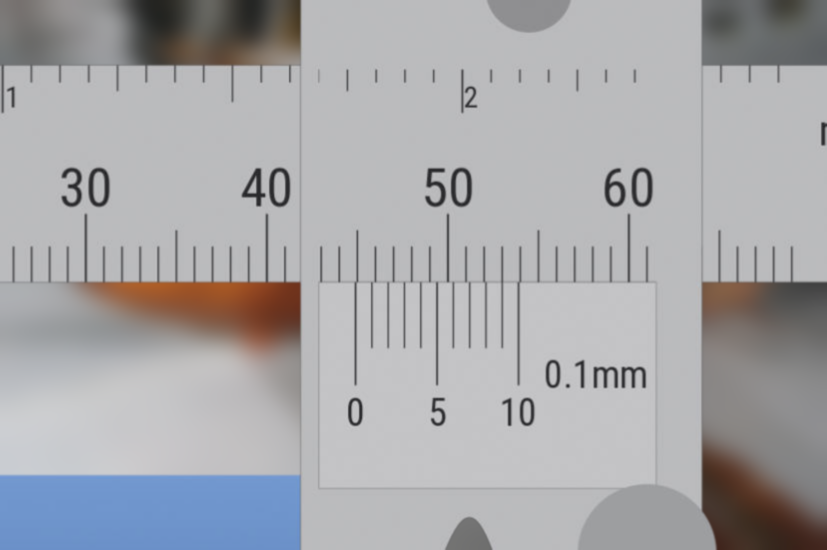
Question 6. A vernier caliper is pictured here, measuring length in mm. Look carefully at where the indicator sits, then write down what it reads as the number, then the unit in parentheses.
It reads 44.9 (mm)
